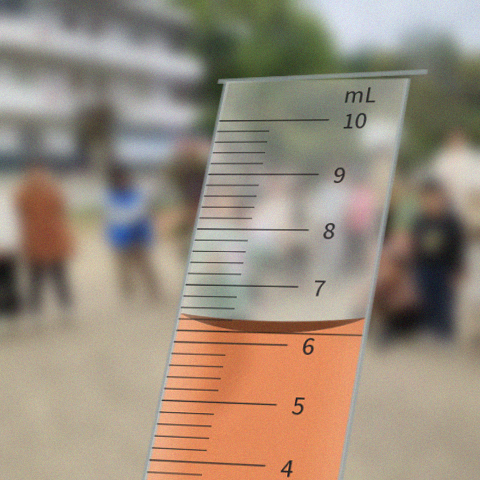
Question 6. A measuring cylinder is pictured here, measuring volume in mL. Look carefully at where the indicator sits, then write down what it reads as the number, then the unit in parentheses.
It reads 6.2 (mL)
